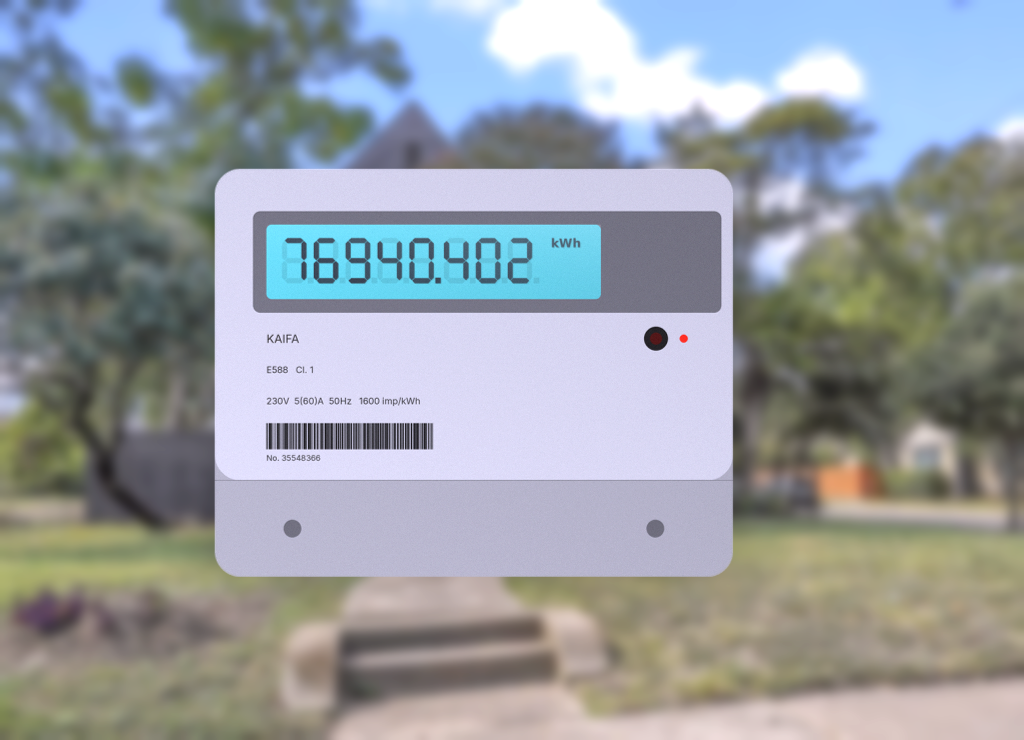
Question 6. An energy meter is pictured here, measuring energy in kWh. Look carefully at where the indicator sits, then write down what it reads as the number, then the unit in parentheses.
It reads 76940.402 (kWh)
